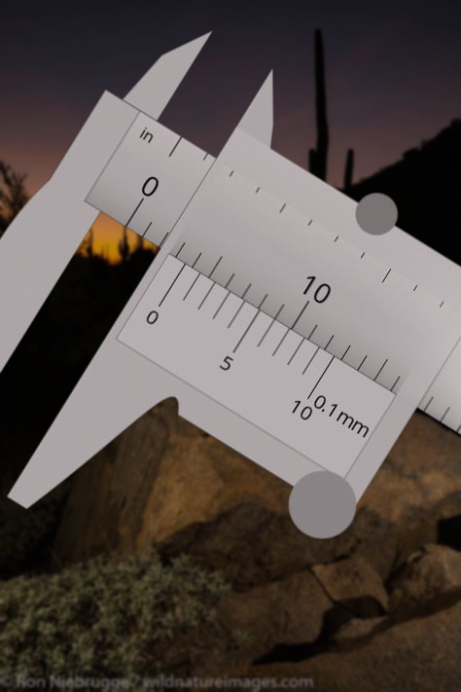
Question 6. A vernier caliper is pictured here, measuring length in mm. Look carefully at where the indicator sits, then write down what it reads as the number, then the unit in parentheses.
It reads 3.6 (mm)
